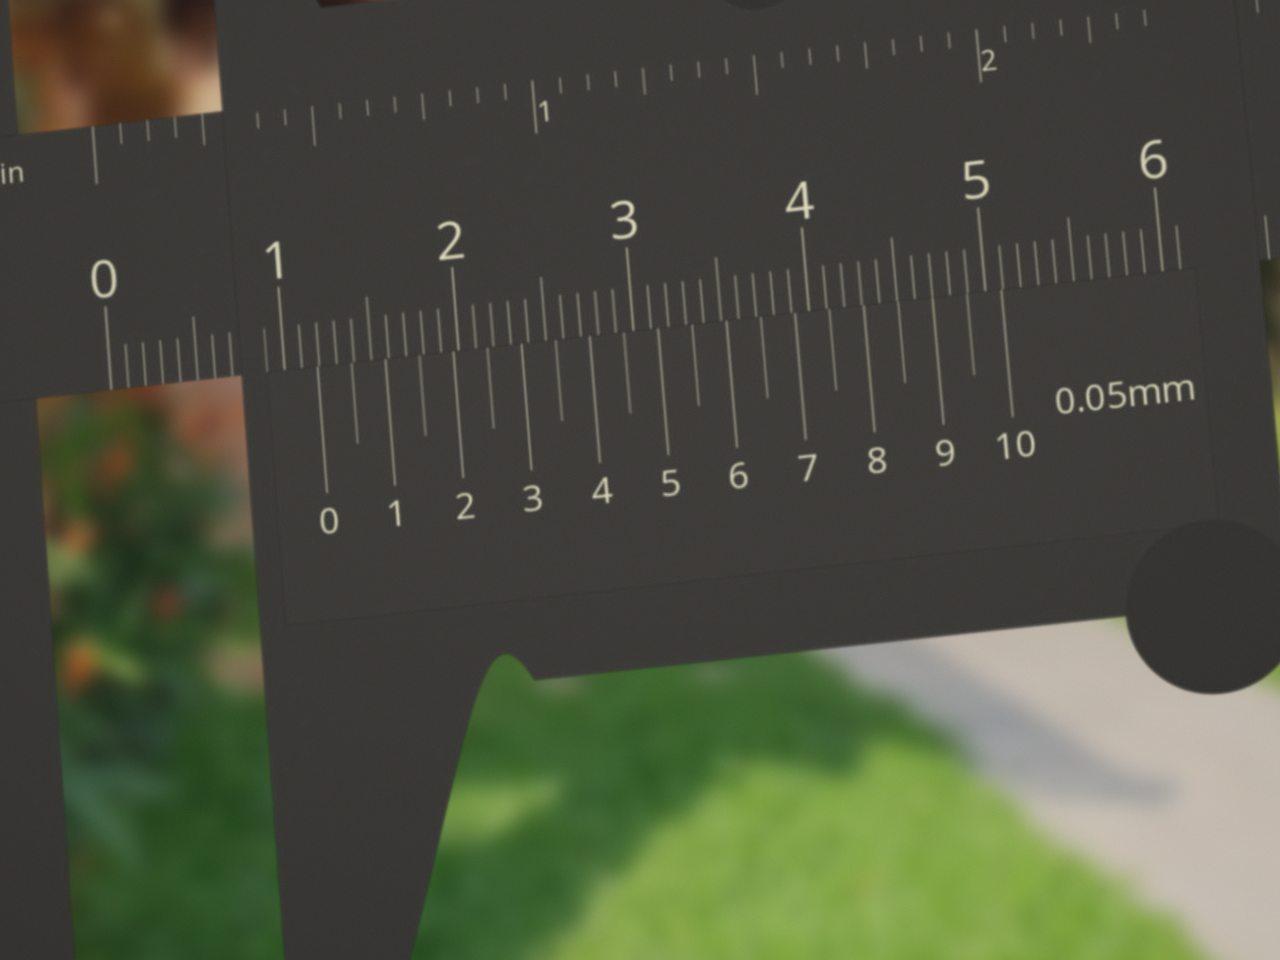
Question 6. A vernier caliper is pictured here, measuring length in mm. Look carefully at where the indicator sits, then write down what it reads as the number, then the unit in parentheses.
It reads 11.9 (mm)
